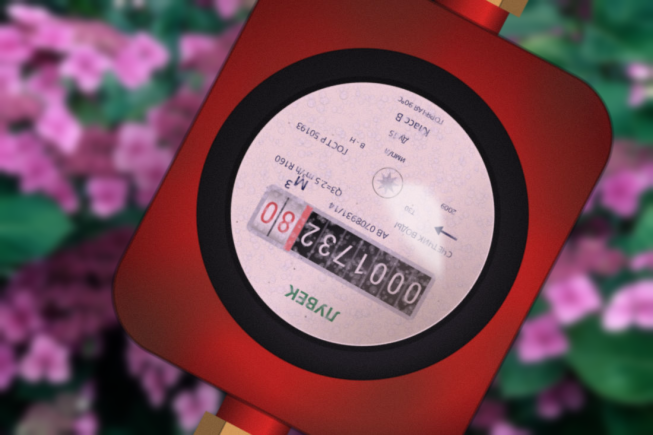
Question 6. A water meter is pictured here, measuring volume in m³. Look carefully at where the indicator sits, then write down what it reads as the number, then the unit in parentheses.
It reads 1732.80 (m³)
